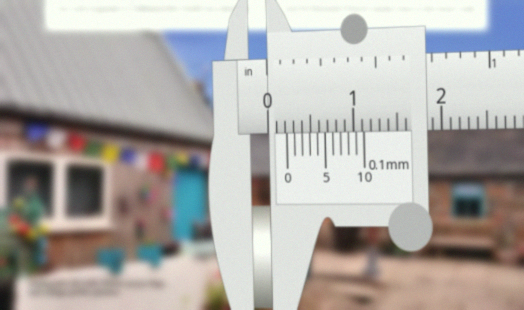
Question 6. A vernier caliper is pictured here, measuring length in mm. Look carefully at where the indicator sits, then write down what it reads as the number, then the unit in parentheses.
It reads 2.2 (mm)
